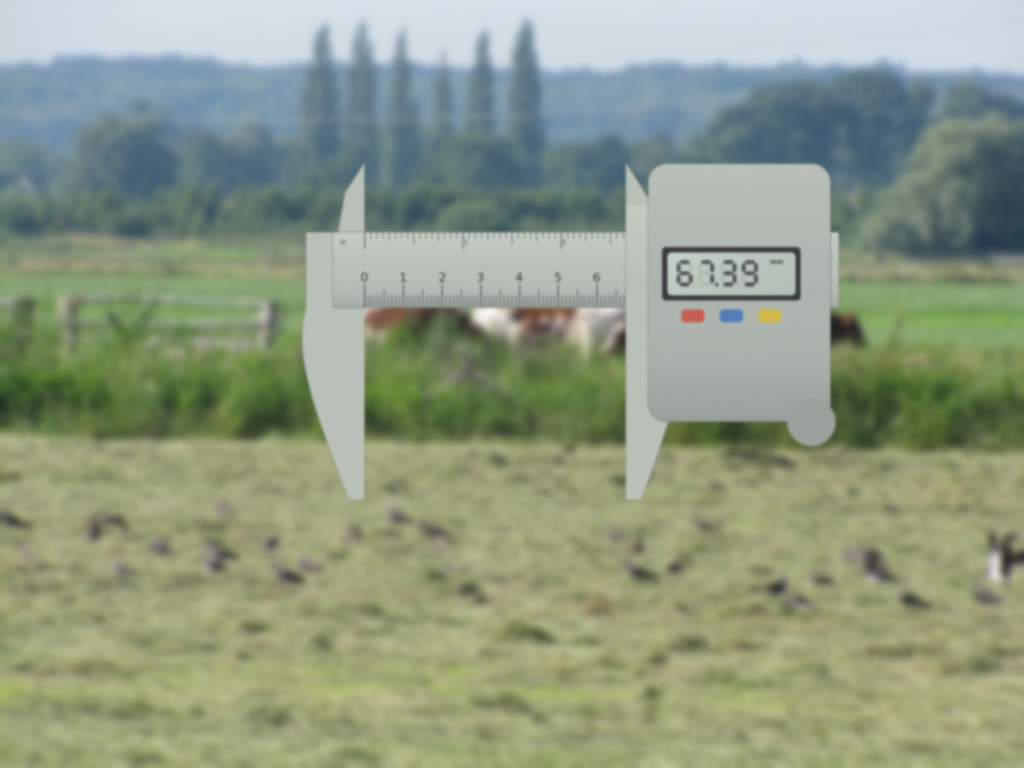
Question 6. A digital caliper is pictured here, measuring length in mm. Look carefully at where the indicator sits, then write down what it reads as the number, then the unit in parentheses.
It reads 67.39 (mm)
